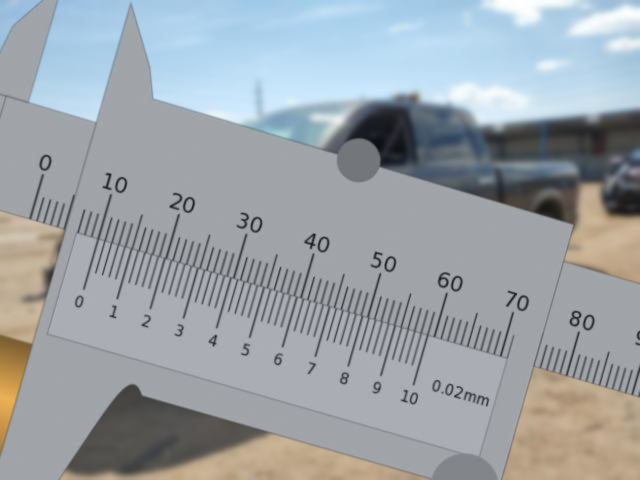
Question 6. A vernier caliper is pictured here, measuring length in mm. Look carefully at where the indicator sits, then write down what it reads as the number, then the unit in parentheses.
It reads 10.0 (mm)
